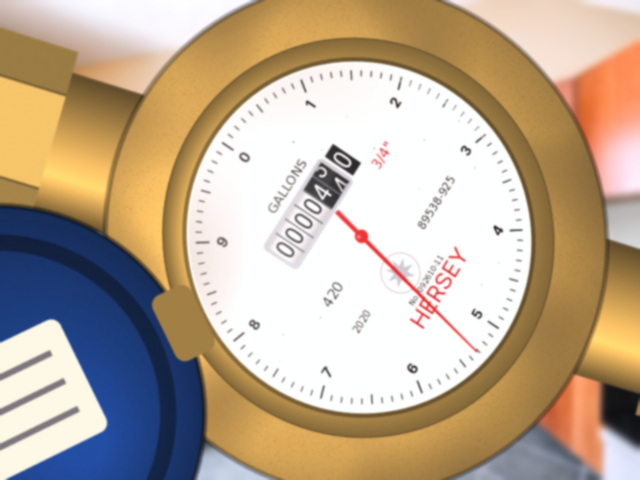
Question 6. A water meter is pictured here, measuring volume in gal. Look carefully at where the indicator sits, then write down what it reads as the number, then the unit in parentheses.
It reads 435.3 (gal)
